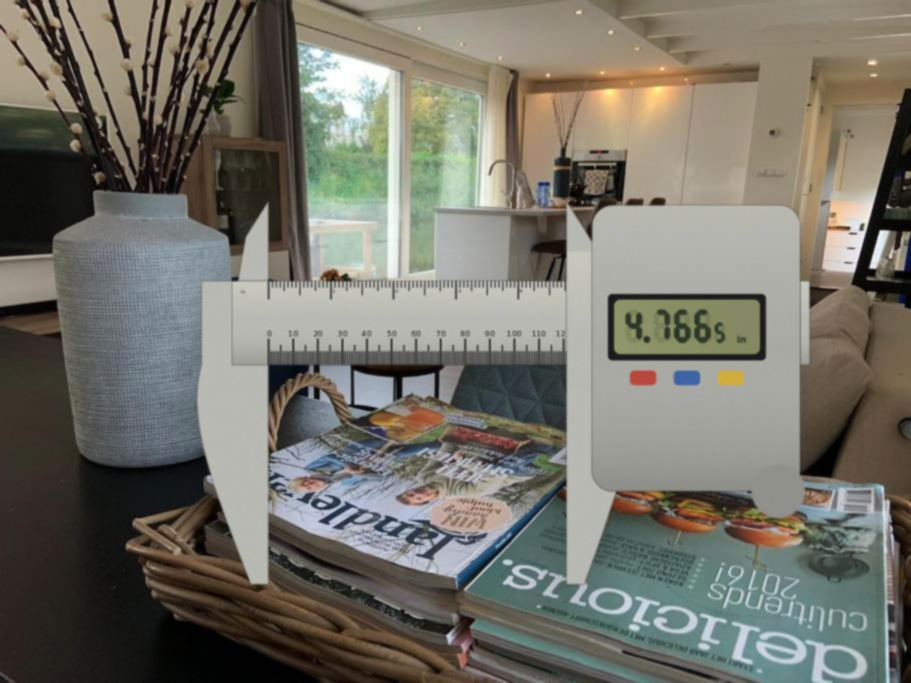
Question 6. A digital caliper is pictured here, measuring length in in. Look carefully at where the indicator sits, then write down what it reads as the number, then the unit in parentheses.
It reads 4.7665 (in)
